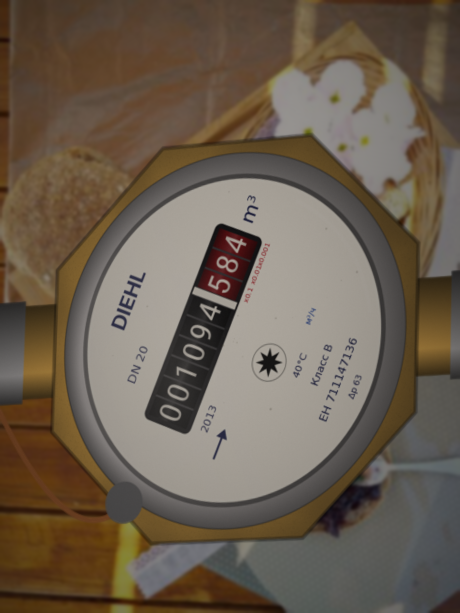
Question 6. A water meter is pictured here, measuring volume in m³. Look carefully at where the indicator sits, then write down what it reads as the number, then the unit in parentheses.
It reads 1094.584 (m³)
